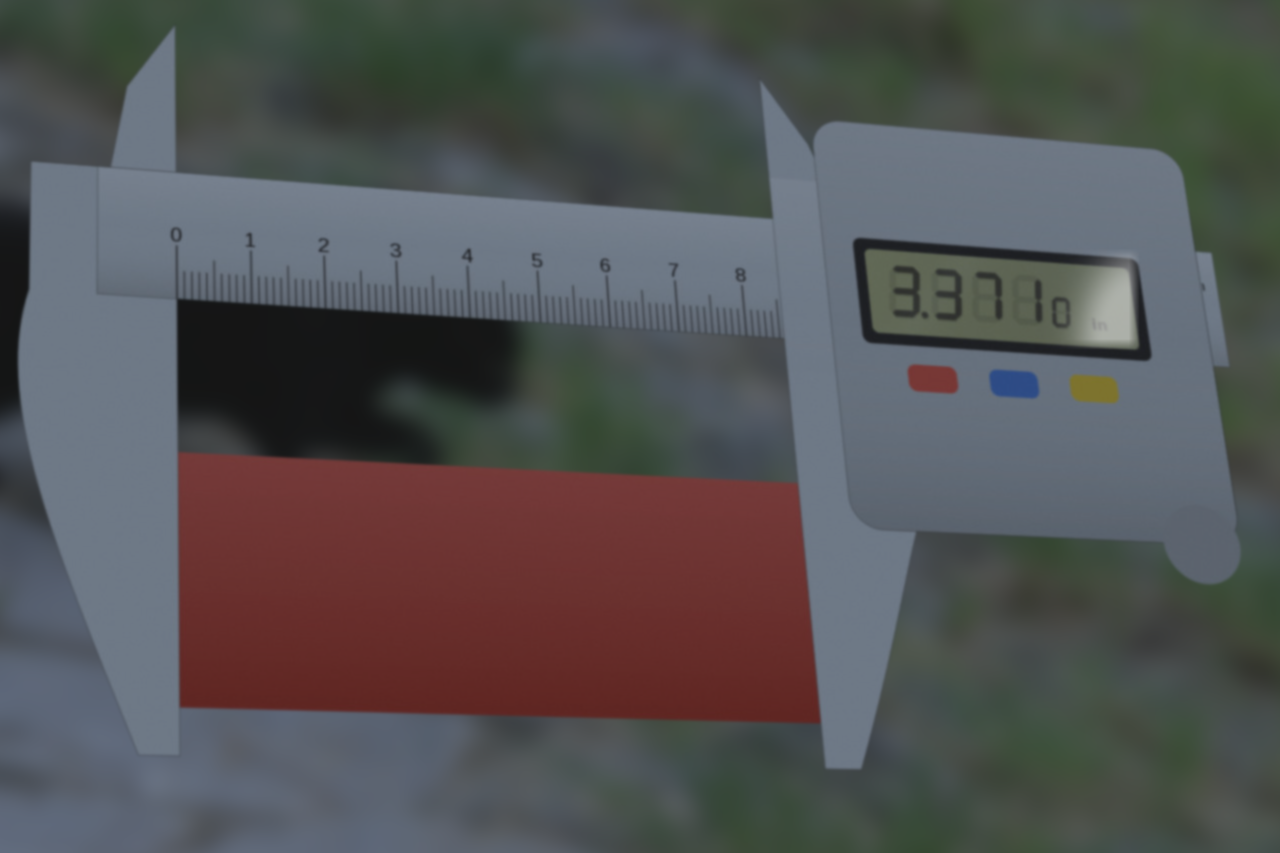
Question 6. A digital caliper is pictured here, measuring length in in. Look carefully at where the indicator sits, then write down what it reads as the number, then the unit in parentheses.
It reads 3.3710 (in)
